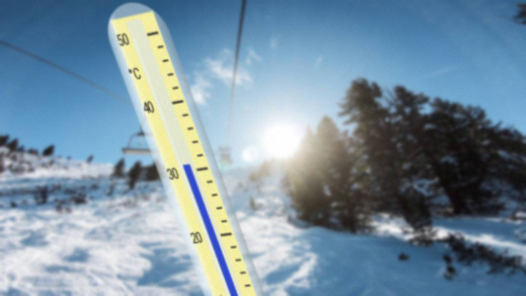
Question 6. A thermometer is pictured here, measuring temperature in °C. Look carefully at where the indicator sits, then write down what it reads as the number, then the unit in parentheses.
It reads 31 (°C)
